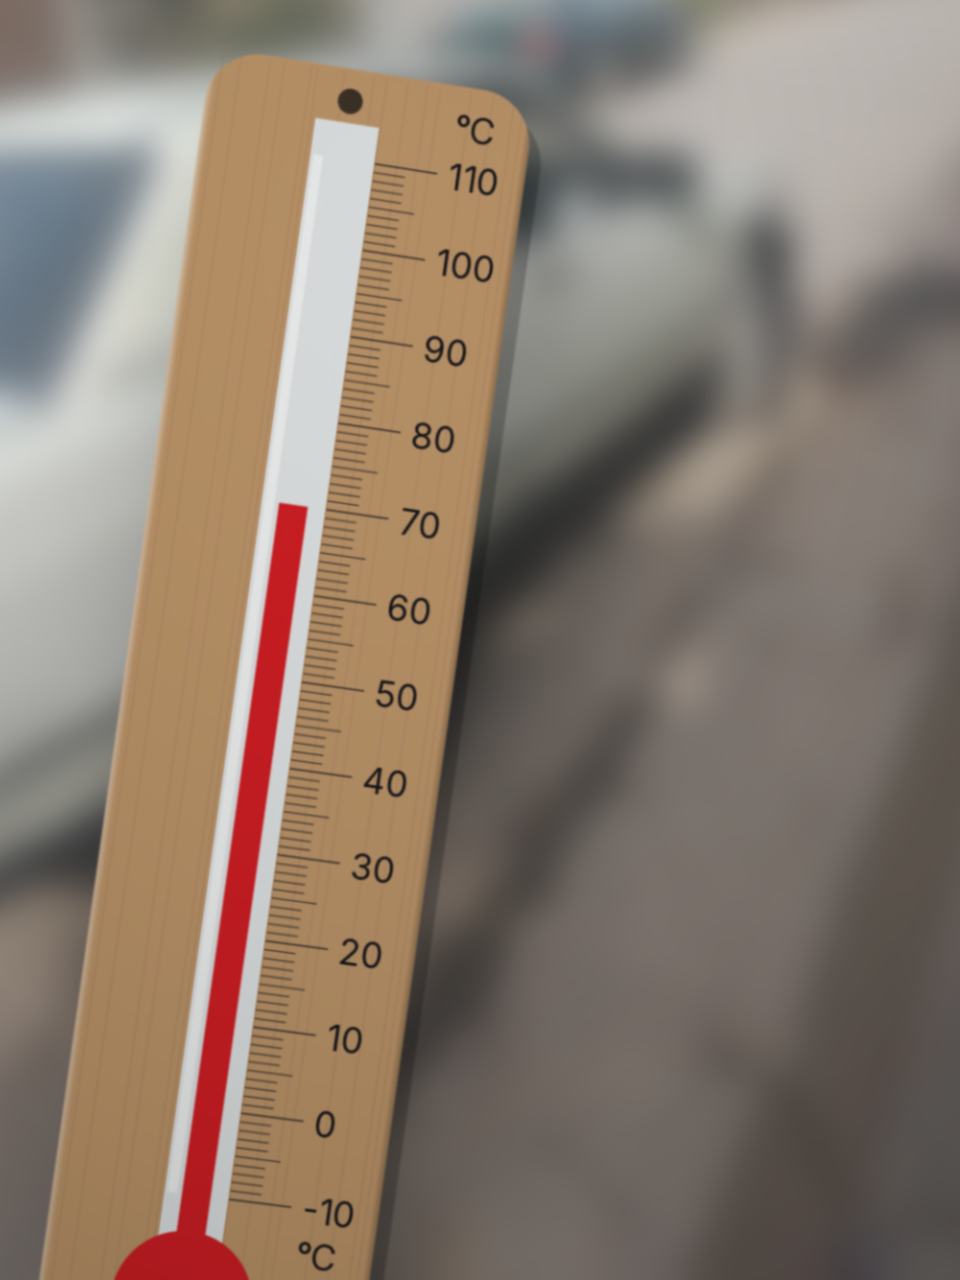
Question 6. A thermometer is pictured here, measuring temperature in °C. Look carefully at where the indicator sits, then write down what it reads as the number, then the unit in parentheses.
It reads 70 (°C)
